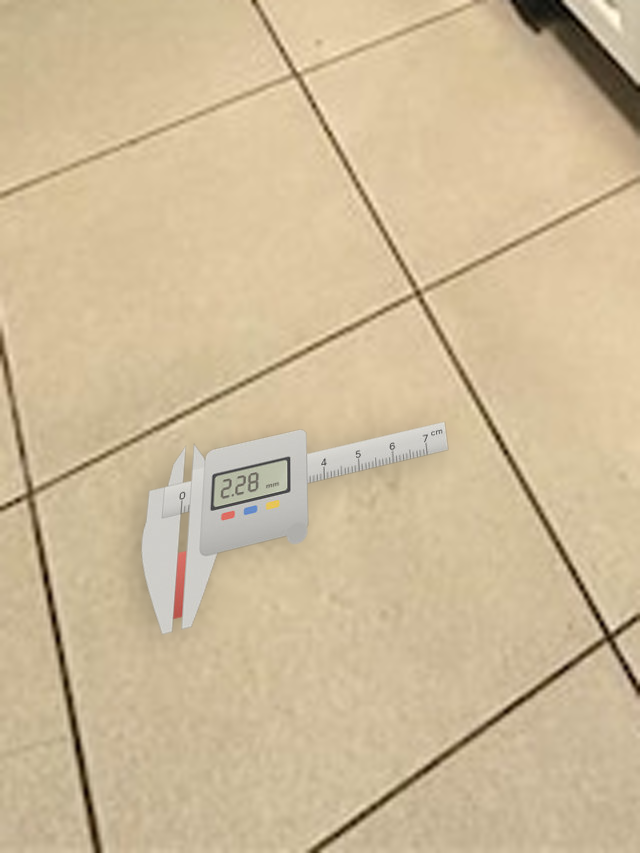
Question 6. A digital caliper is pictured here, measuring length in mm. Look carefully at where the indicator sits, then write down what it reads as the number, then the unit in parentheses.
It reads 2.28 (mm)
